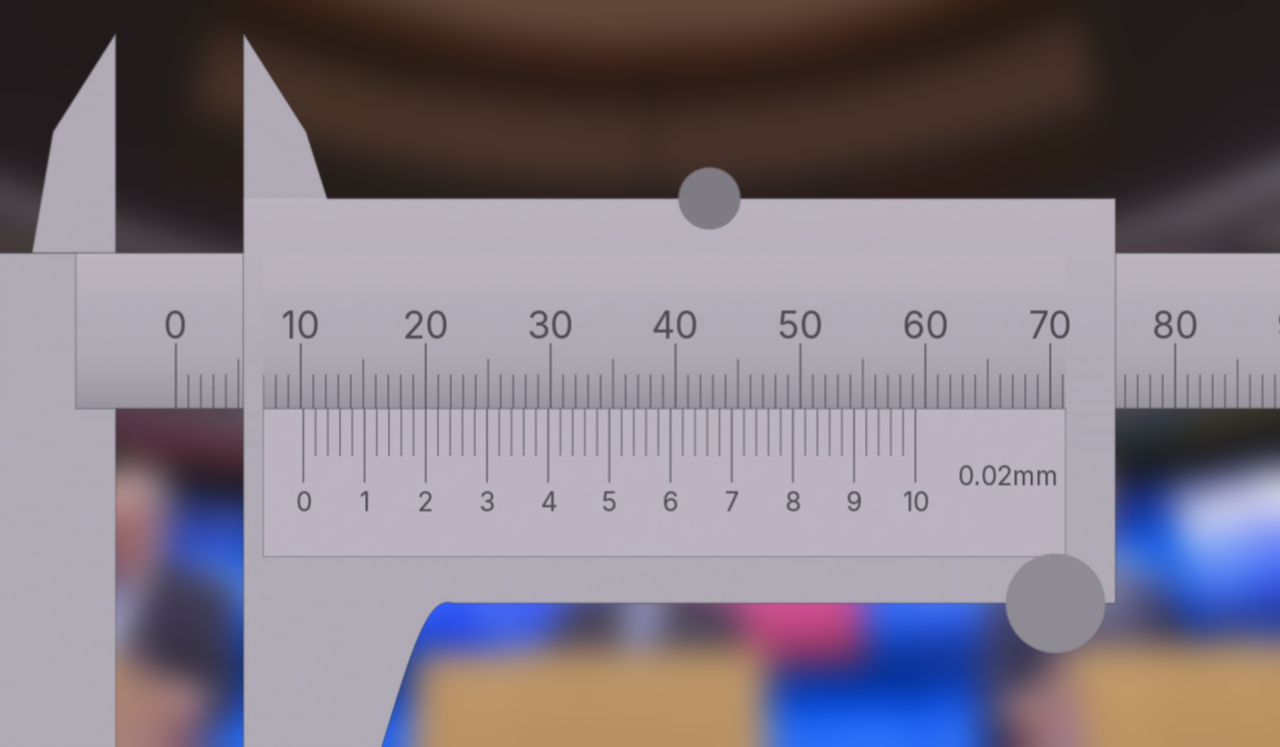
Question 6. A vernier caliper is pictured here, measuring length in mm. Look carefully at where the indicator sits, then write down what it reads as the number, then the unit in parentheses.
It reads 10.2 (mm)
